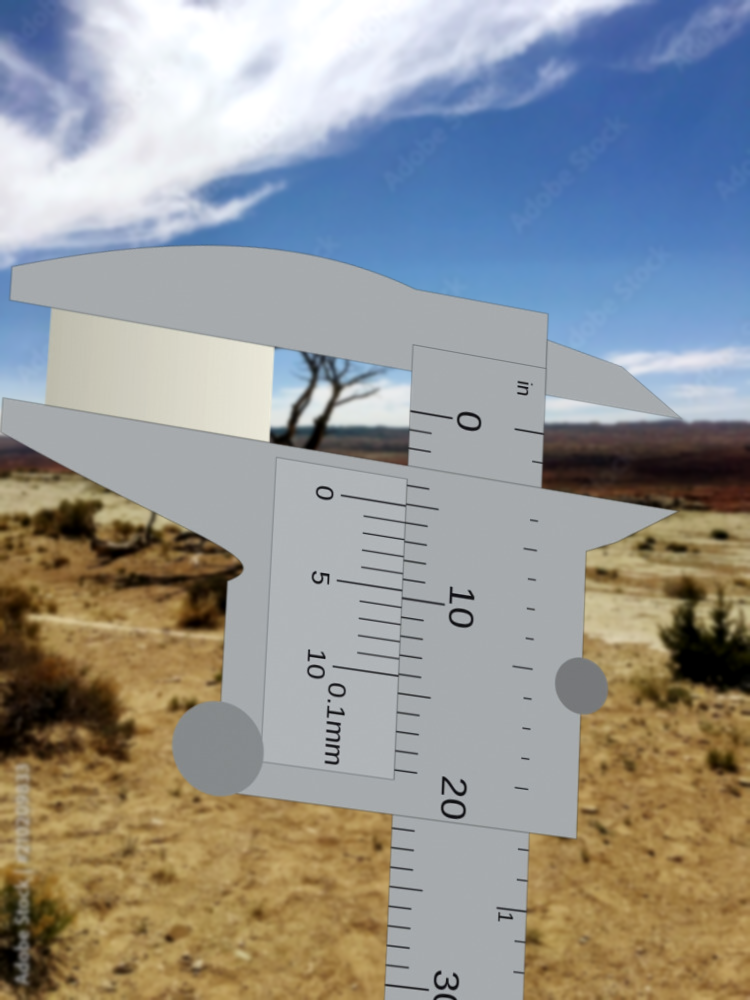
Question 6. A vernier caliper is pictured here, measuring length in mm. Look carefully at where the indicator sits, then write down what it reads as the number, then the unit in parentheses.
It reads 5.1 (mm)
